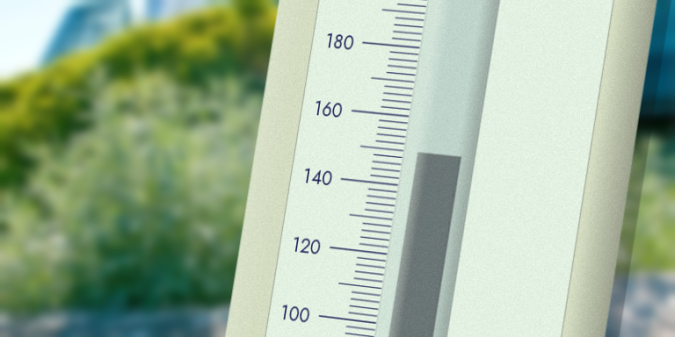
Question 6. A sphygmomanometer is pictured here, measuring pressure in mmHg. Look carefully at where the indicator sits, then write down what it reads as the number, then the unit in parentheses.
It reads 150 (mmHg)
